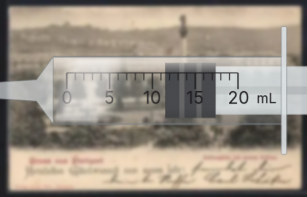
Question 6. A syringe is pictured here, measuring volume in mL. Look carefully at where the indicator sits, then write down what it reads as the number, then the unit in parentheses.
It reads 11.5 (mL)
